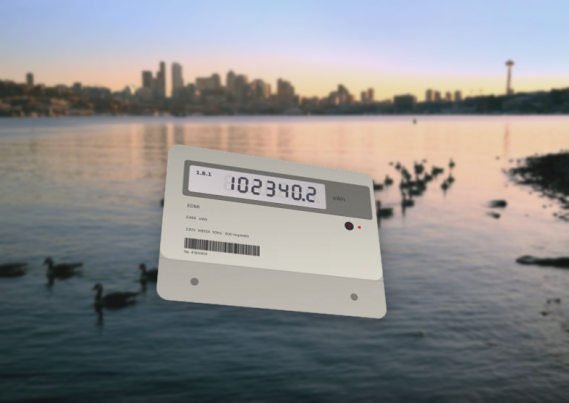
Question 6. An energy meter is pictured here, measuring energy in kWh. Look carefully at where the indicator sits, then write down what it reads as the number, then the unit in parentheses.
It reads 102340.2 (kWh)
